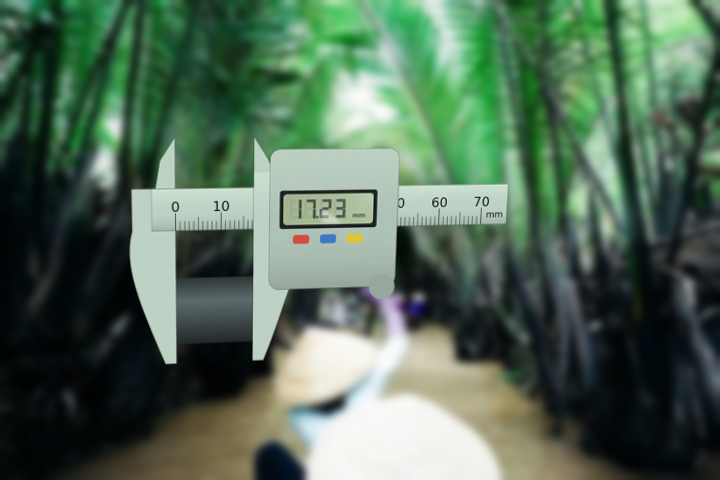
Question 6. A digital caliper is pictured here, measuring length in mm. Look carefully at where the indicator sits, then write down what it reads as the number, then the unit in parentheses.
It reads 17.23 (mm)
